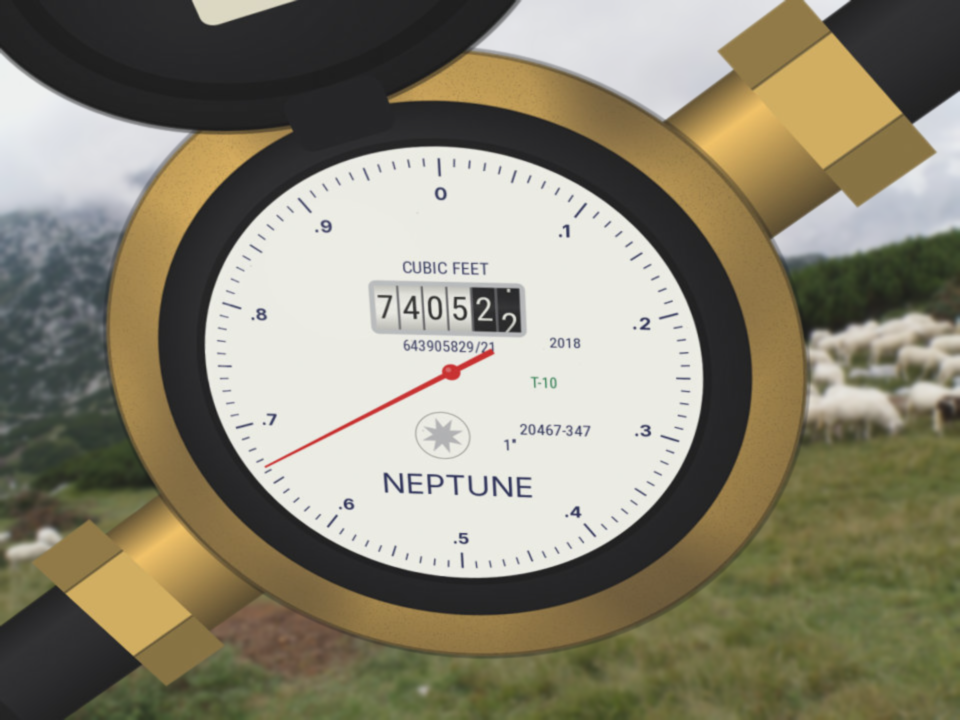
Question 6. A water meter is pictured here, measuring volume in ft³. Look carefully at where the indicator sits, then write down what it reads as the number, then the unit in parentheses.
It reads 740521.66 (ft³)
